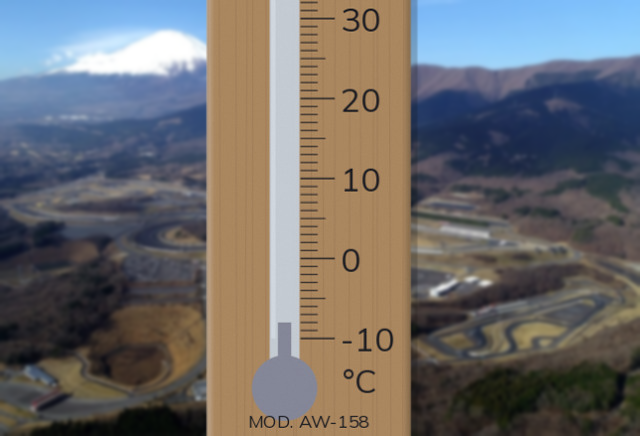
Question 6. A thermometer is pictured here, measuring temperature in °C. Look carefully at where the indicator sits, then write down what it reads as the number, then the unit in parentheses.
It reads -8 (°C)
